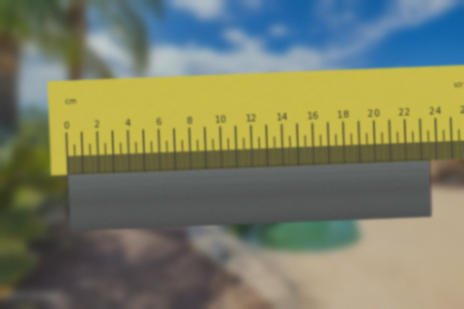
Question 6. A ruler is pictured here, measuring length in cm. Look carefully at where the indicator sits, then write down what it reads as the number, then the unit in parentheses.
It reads 23.5 (cm)
